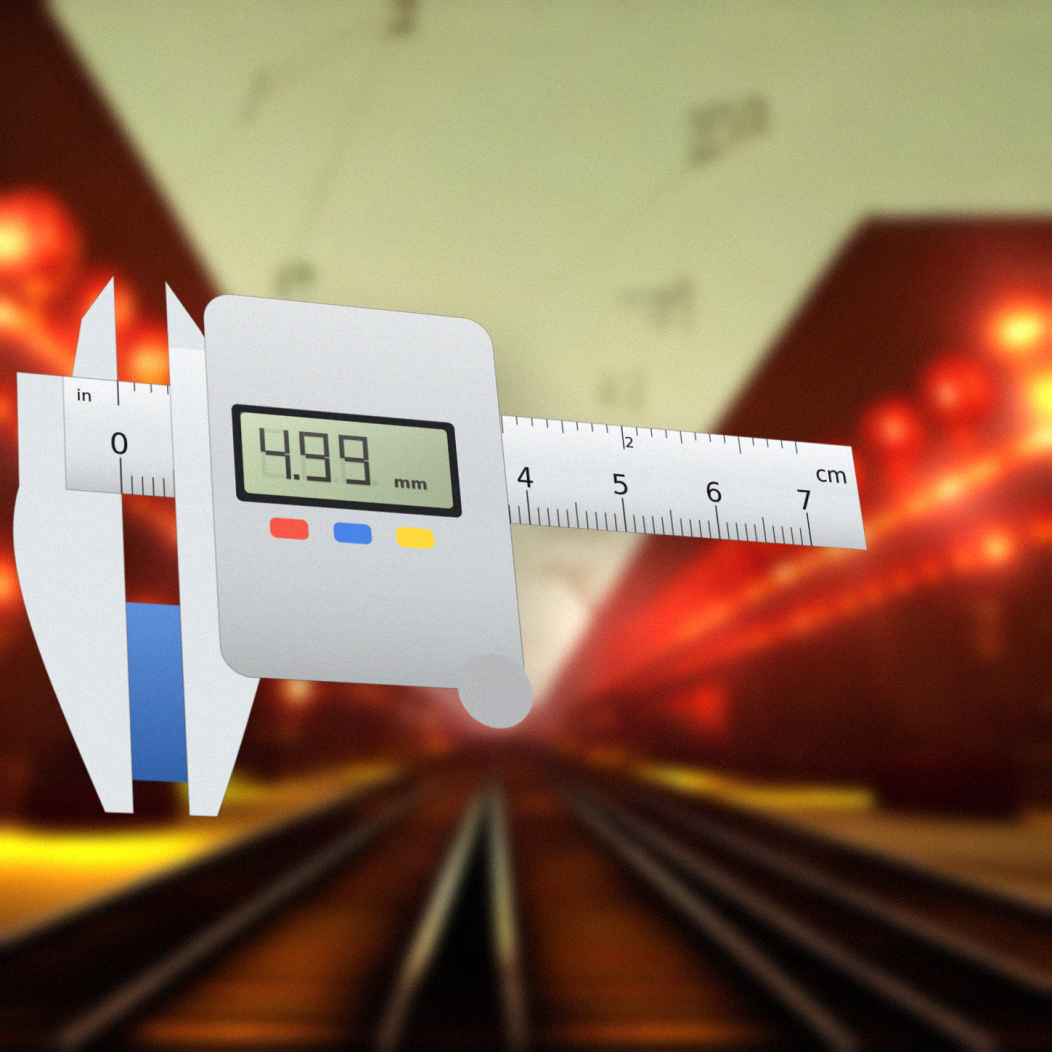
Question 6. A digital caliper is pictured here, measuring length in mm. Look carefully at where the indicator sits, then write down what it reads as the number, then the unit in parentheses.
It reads 4.99 (mm)
